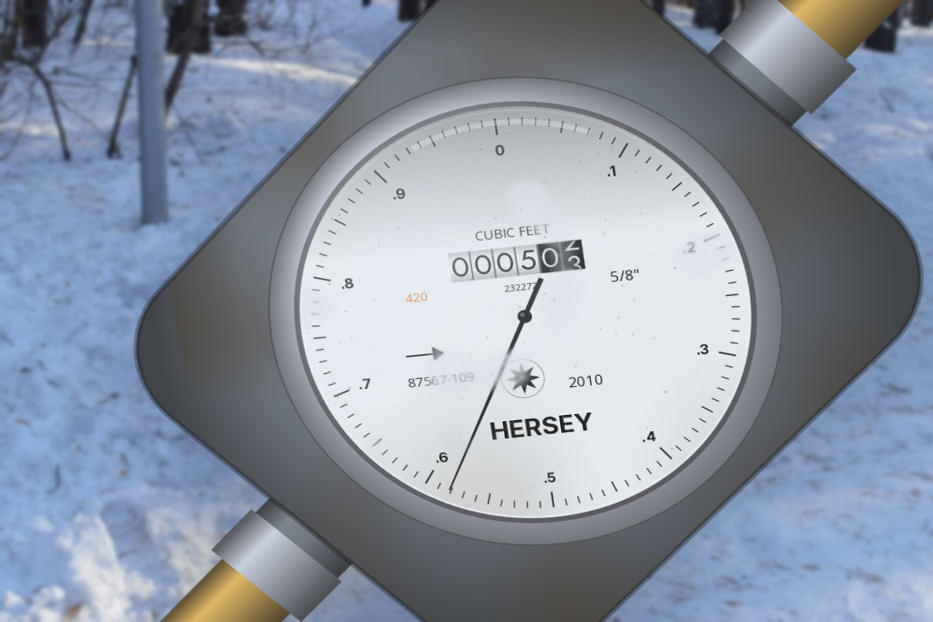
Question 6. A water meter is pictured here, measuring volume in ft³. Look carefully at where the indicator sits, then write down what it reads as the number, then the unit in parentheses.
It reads 502.58 (ft³)
